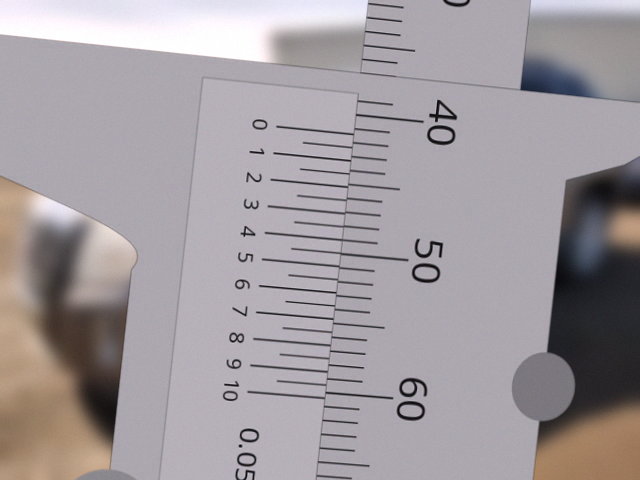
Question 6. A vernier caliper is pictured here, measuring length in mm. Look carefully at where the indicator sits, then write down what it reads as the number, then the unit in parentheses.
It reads 41.4 (mm)
